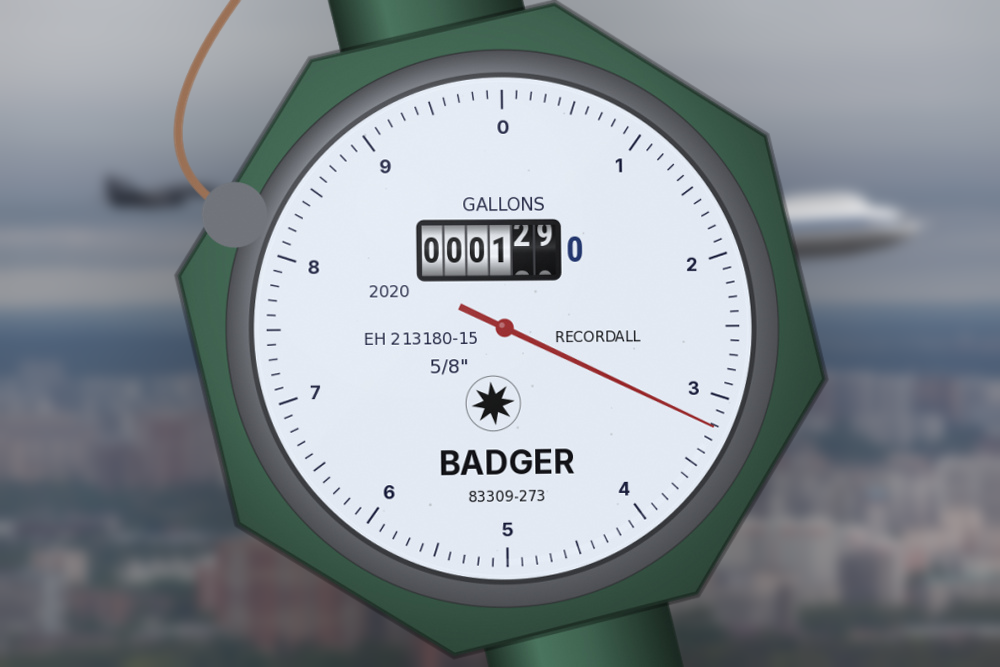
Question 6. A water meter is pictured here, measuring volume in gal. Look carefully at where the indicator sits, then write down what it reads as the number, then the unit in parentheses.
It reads 1293.2 (gal)
